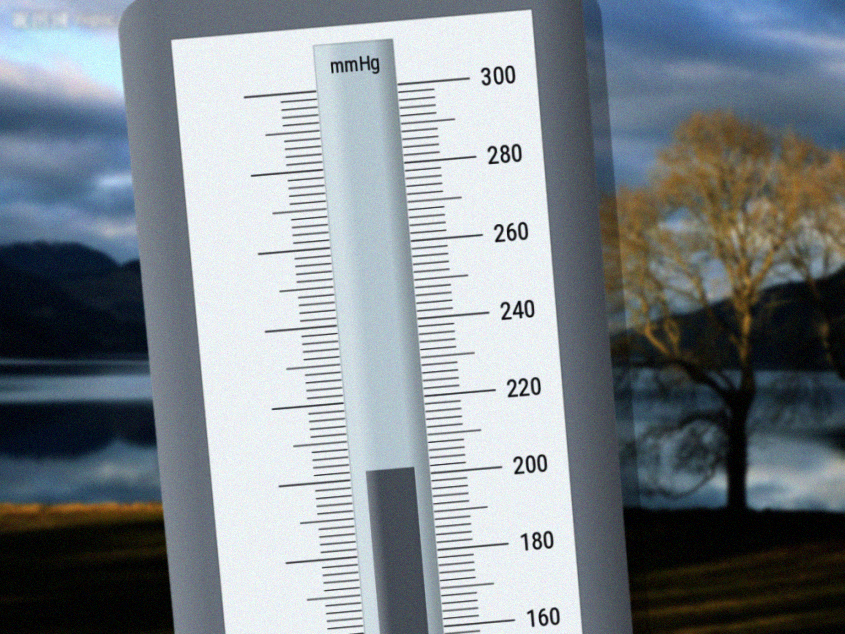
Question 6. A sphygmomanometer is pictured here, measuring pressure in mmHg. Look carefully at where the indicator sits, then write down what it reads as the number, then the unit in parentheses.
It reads 202 (mmHg)
